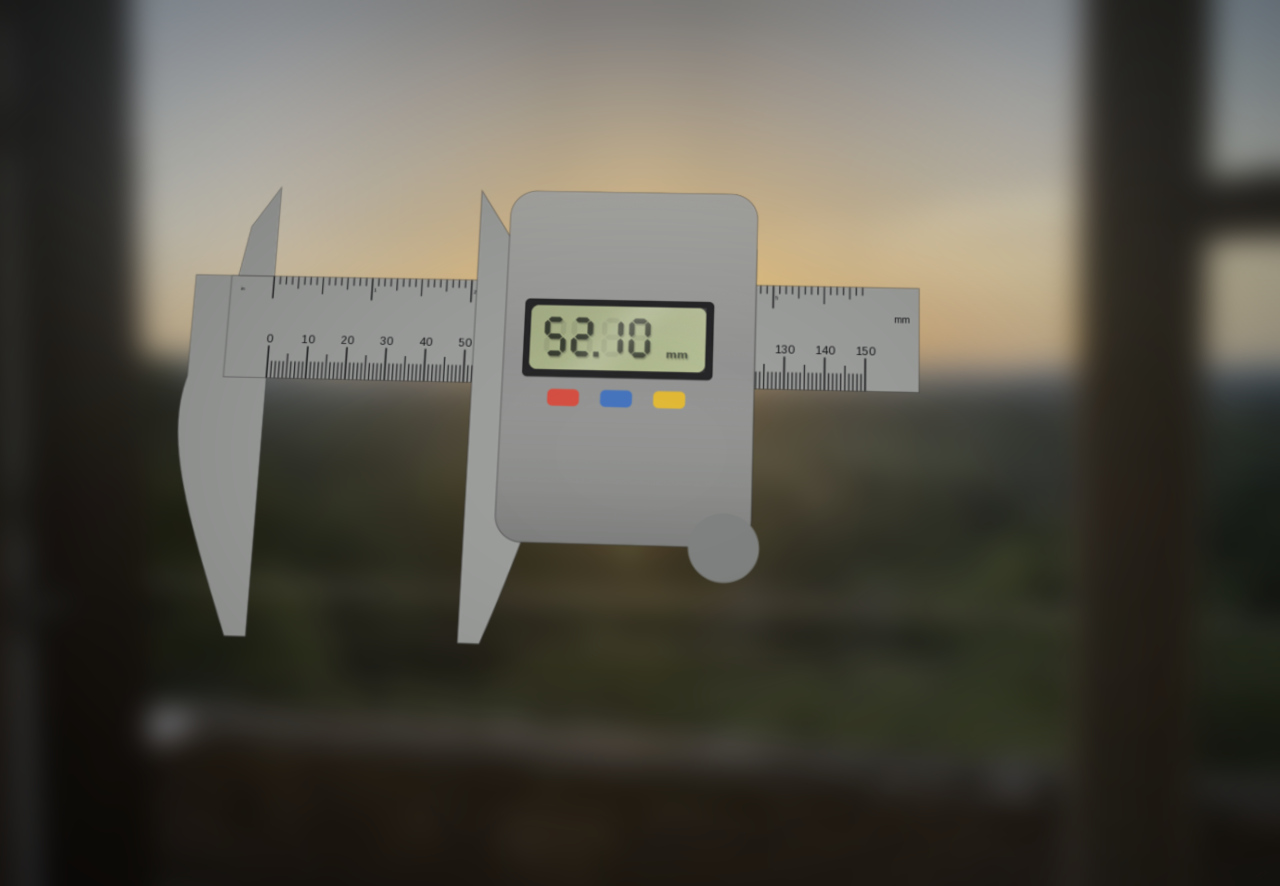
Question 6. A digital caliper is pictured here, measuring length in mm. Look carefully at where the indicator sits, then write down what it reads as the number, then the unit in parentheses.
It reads 52.10 (mm)
